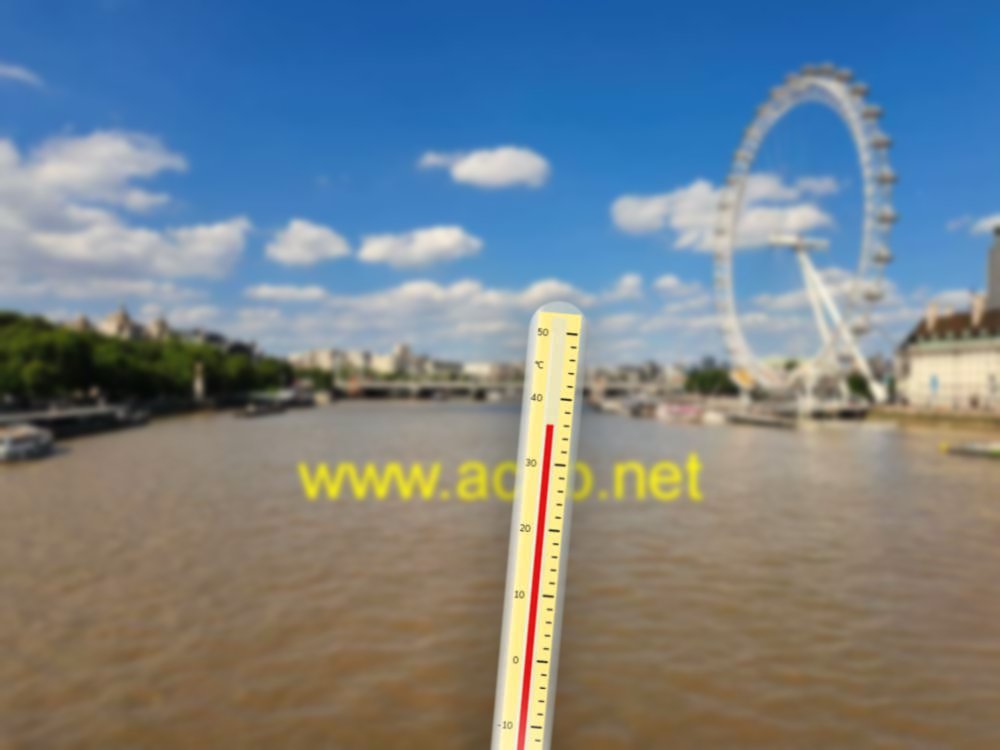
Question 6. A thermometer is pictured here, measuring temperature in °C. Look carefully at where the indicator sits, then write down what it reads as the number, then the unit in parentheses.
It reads 36 (°C)
